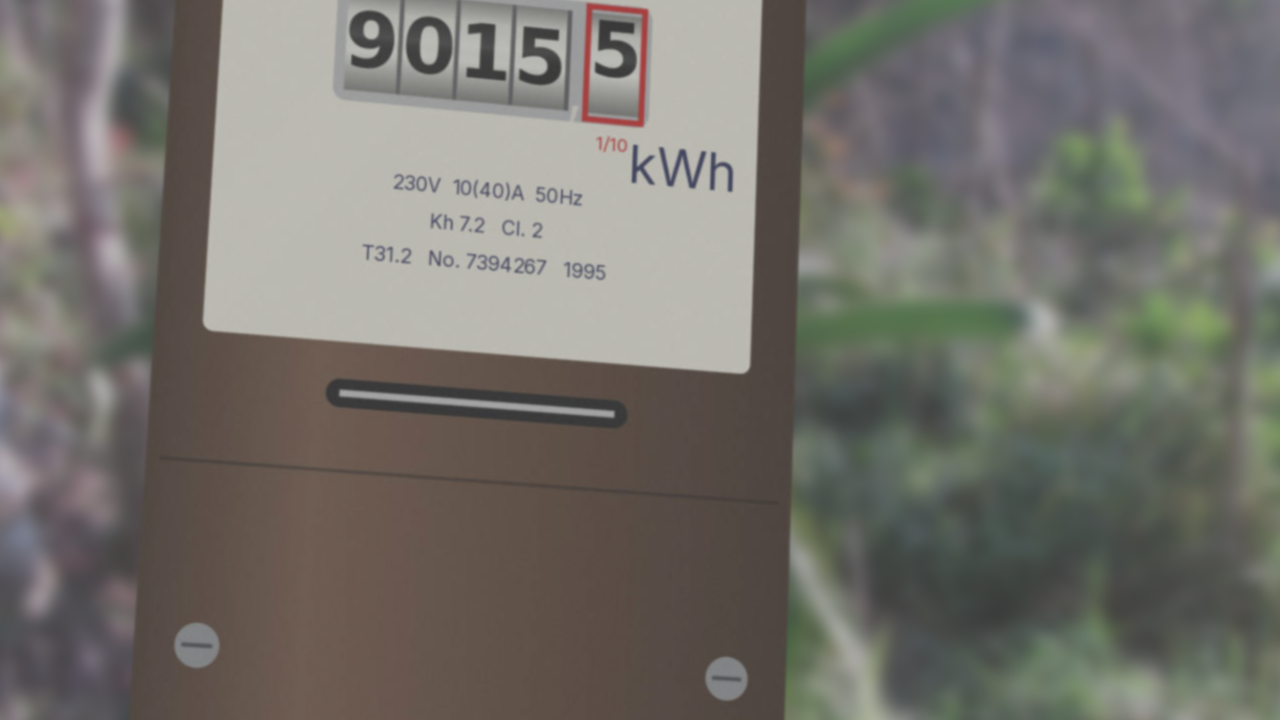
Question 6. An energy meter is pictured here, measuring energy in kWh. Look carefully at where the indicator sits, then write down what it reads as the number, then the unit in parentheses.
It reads 9015.5 (kWh)
